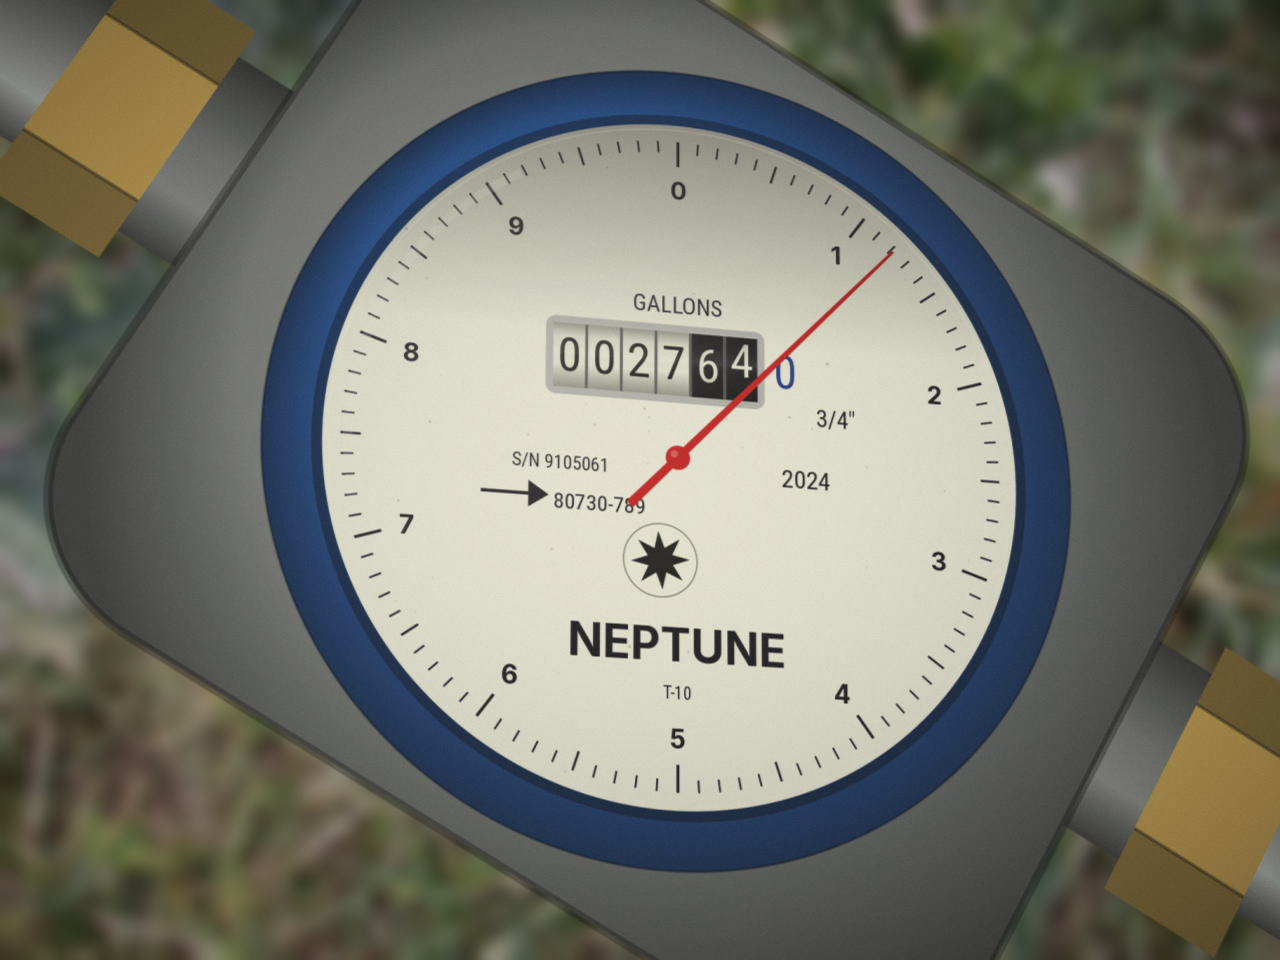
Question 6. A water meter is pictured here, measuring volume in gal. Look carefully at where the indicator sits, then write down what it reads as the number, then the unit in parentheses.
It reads 27641.2 (gal)
